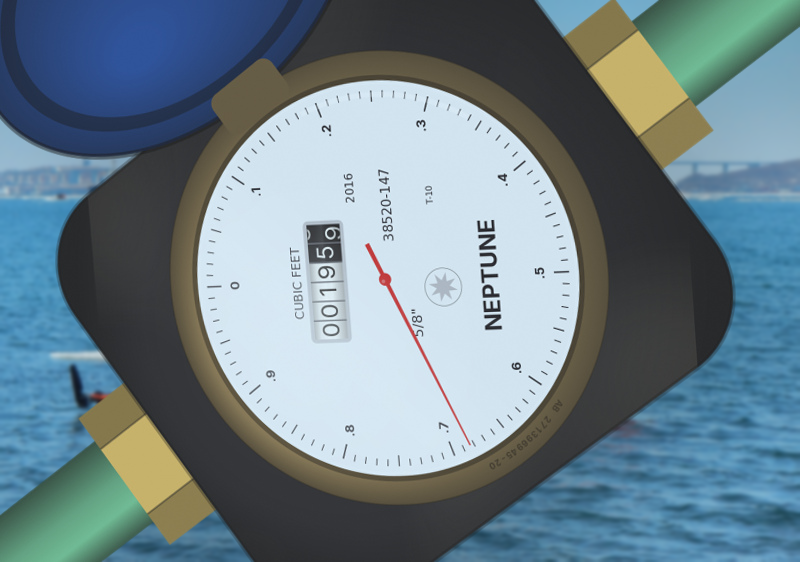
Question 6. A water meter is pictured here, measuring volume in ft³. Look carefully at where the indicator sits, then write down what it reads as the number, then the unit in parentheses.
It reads 1958.68 (ft³)
